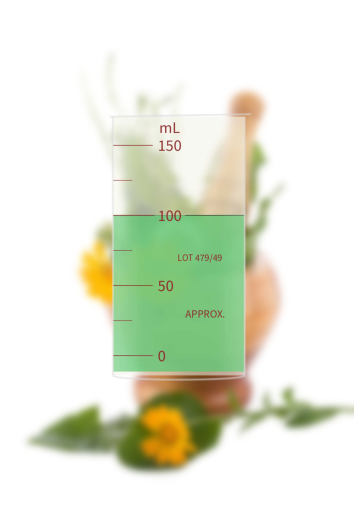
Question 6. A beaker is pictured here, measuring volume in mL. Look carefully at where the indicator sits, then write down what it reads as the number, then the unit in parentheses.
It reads 100 (mL)
